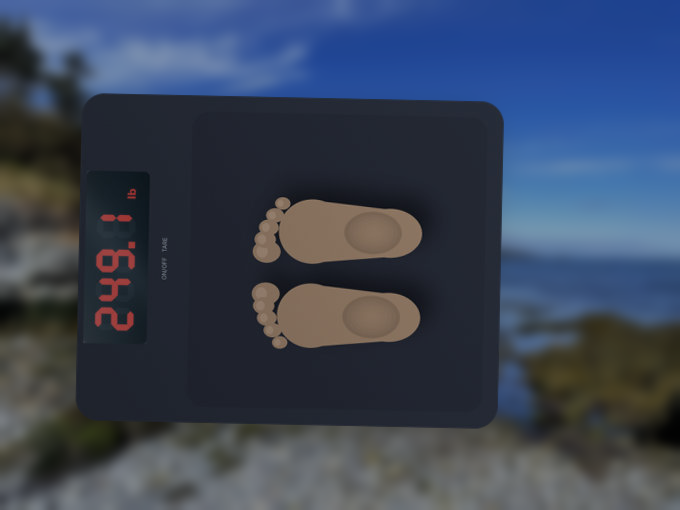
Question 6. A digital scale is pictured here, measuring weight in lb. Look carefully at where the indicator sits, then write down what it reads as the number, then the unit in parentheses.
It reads 249.1 (lb)
